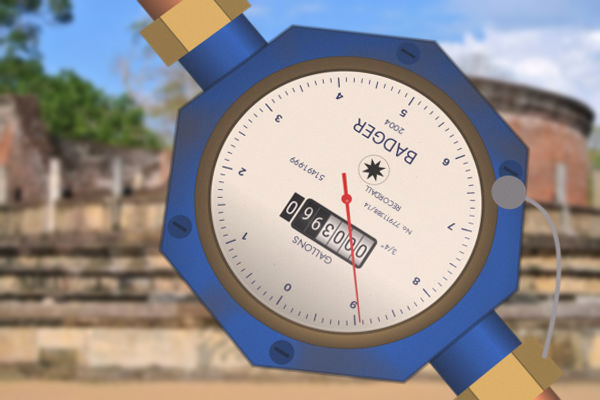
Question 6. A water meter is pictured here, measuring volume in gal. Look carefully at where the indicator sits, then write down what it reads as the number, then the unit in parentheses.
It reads 3958.9 (gal)
